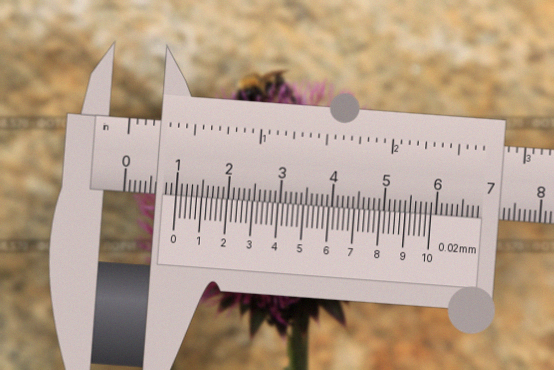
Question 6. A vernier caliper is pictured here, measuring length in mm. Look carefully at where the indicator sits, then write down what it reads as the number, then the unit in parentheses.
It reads 10.0 (mm)
